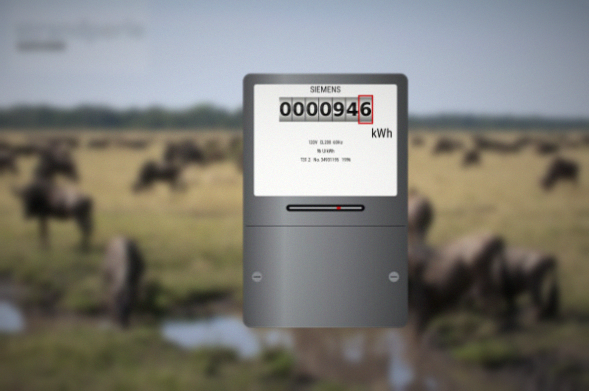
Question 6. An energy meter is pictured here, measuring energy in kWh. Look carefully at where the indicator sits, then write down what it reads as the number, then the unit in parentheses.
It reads 94.6 (kWh)
